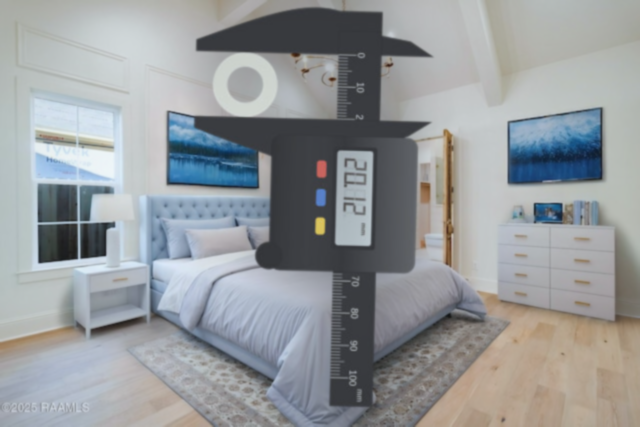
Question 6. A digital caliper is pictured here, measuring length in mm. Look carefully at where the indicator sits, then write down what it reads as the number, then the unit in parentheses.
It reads 20.12 (mm)
